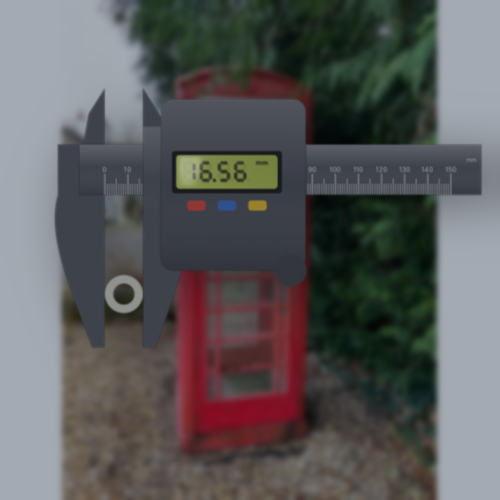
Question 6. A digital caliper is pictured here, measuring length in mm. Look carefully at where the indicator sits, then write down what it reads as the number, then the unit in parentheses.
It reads 16.56 (mm)
